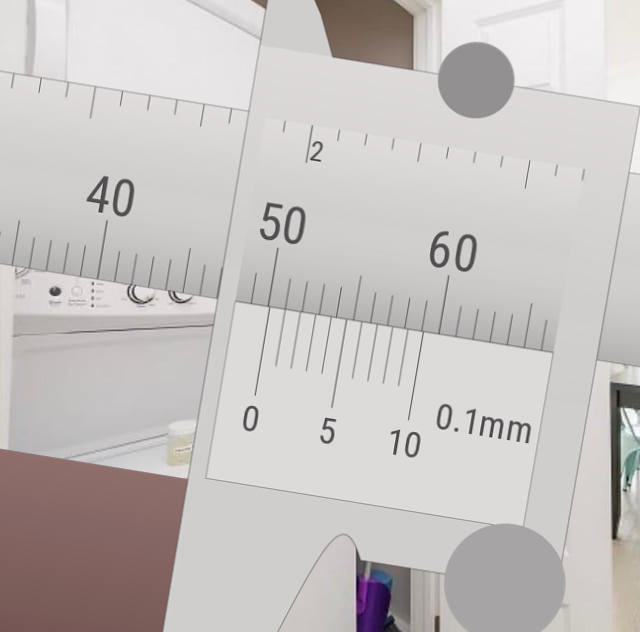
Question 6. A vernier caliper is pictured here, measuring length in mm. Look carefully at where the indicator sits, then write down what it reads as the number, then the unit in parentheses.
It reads 50.1 (mm)
